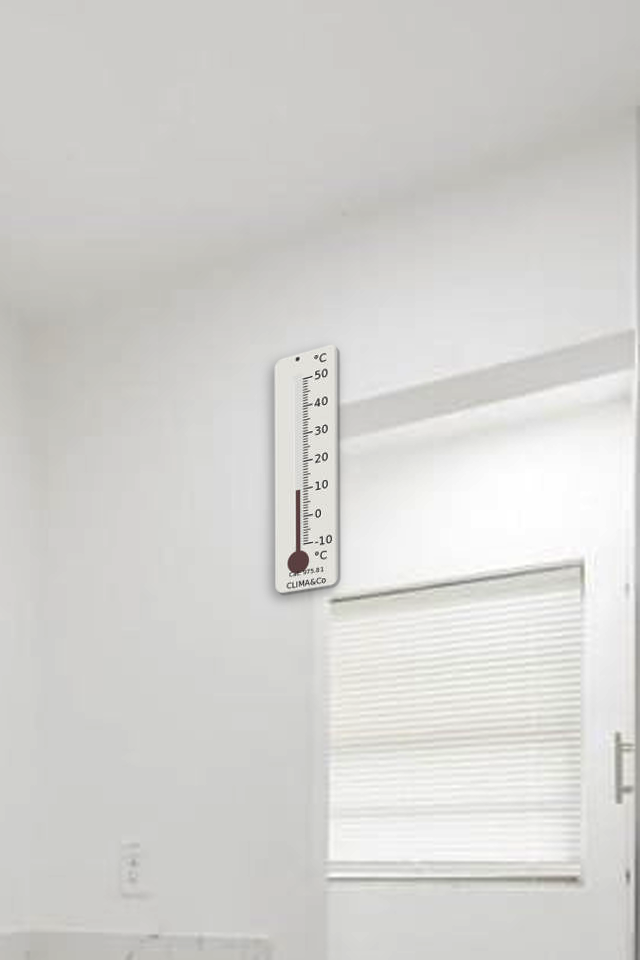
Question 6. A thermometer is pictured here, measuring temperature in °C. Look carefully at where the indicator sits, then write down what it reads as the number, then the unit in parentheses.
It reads 10 (°C)
